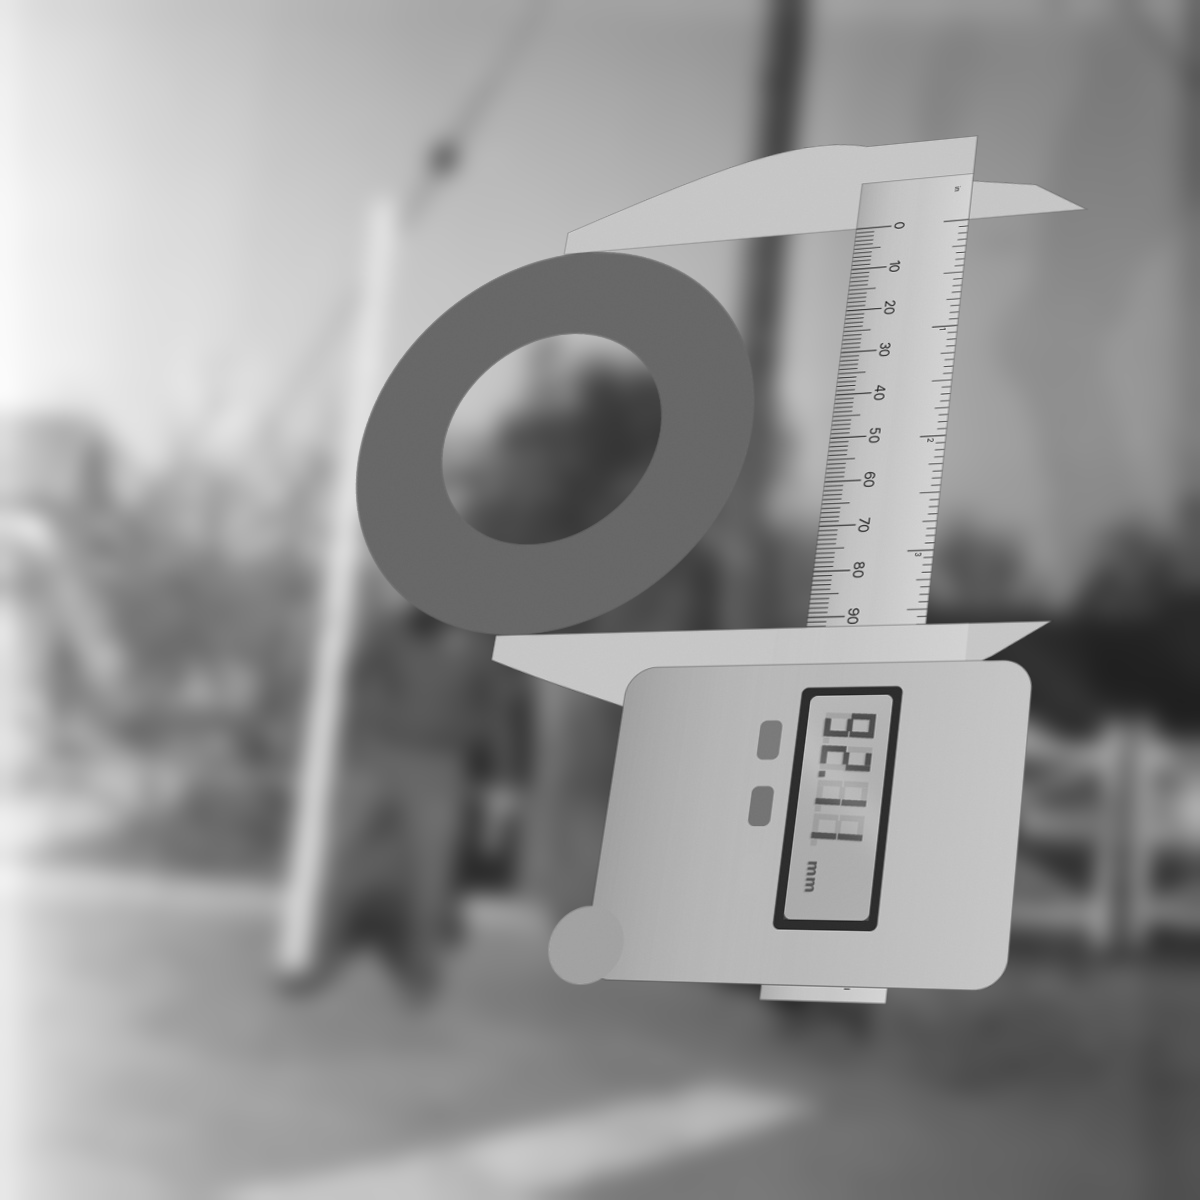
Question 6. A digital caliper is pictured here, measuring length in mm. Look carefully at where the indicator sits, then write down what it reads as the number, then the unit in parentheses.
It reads 92.11 (mm)
